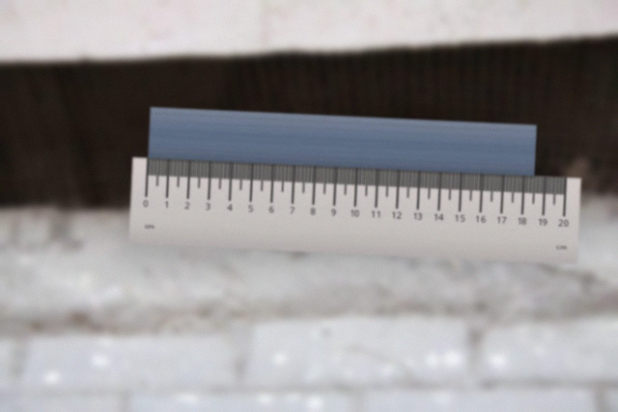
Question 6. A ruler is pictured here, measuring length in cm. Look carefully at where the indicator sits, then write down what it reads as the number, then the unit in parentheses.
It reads 18.5 (cm)
